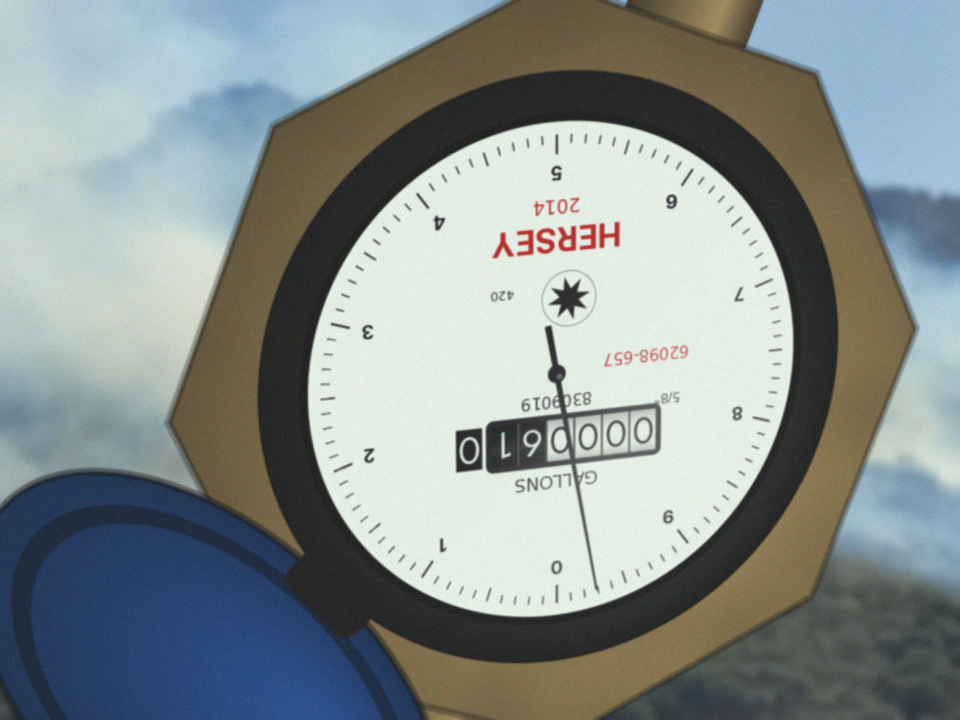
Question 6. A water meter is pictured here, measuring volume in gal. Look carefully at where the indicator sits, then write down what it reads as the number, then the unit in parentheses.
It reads 609.7 (gal)
